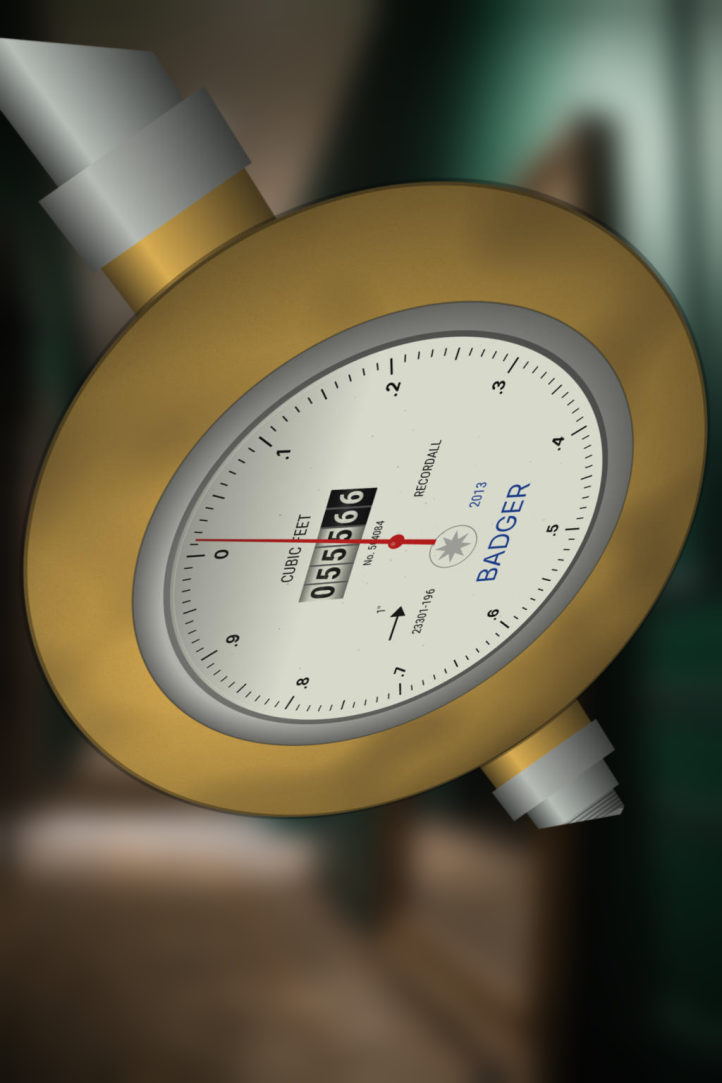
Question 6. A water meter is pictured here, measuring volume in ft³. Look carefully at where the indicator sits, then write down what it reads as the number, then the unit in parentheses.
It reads 55566.01 (ft³)
